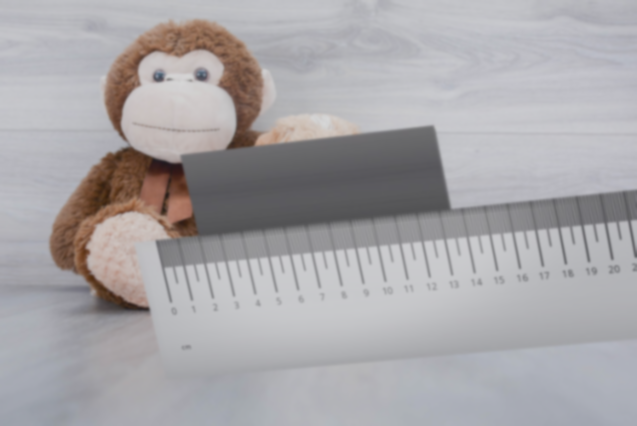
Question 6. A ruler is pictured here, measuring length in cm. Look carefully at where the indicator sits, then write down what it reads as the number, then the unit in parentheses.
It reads 11.5 (cm)
